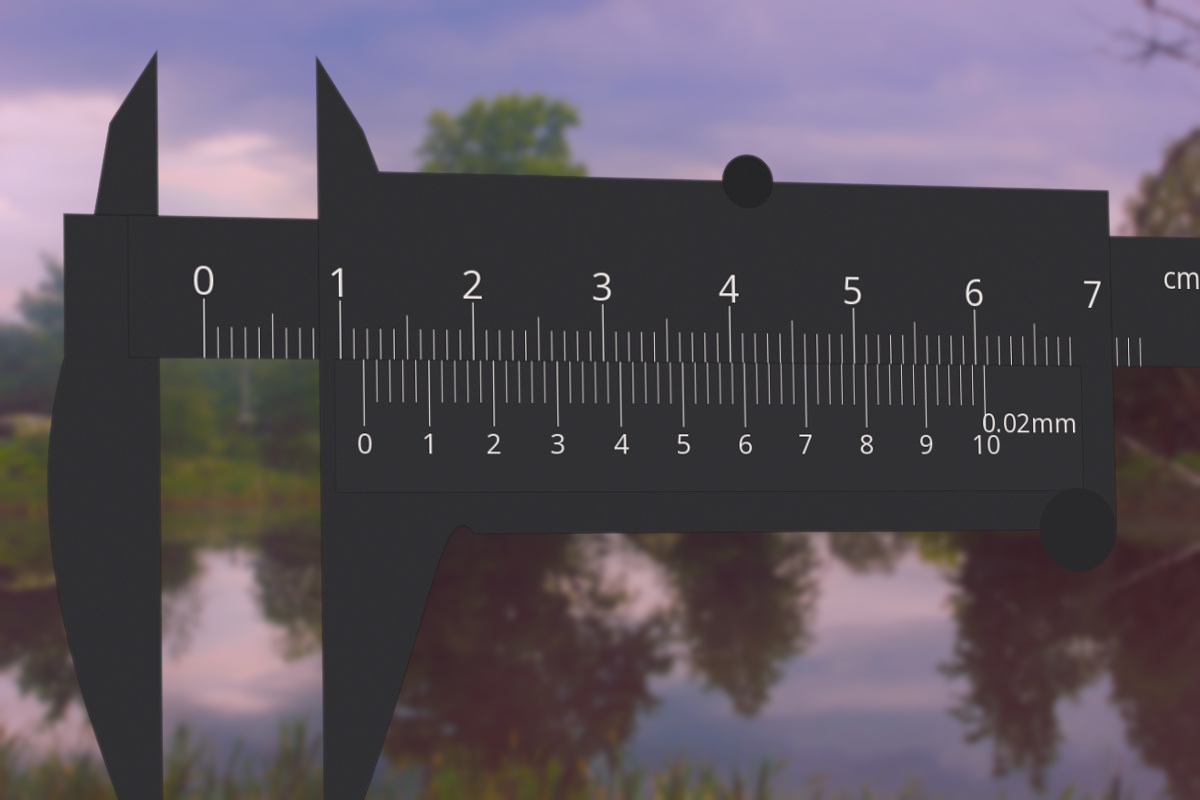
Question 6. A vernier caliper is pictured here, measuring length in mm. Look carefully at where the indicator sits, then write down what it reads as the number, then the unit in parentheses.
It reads 11.7 (mm)
